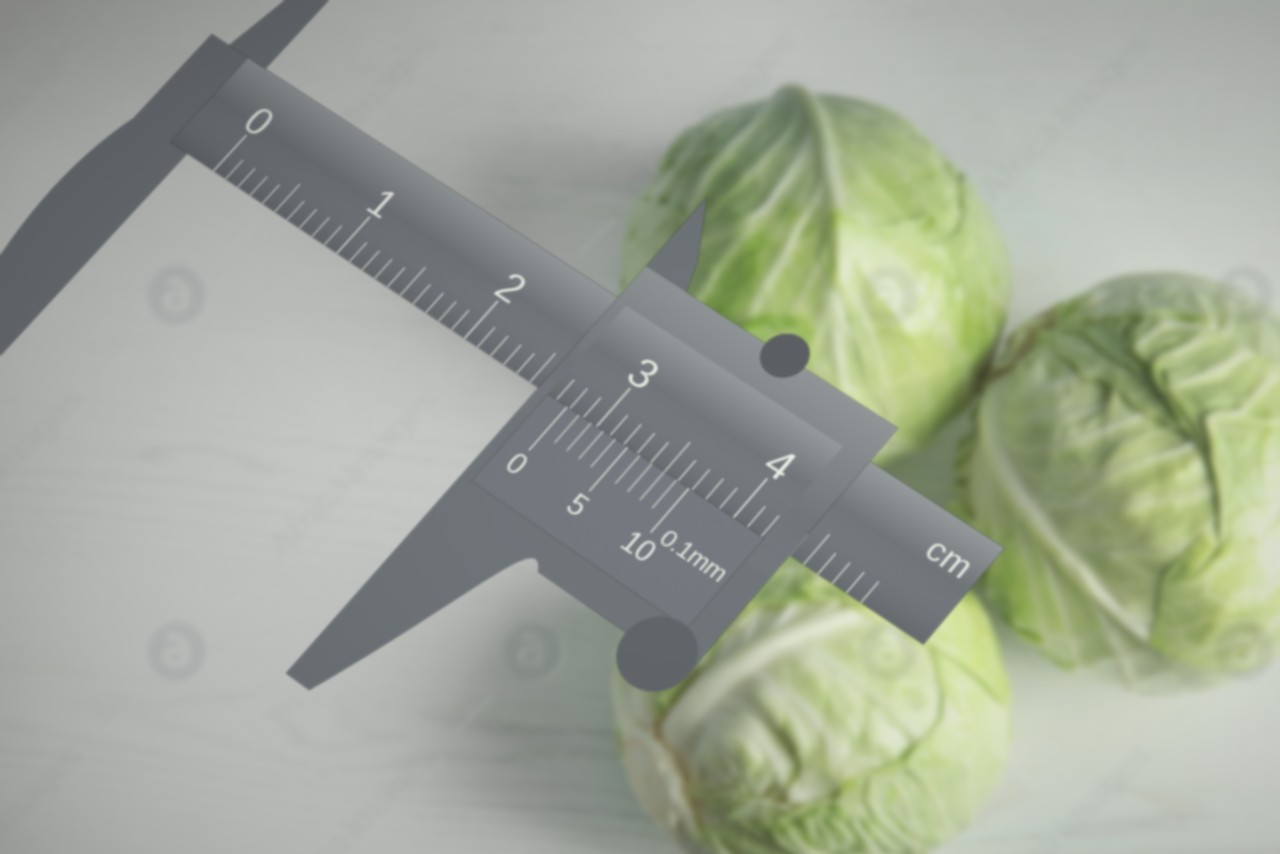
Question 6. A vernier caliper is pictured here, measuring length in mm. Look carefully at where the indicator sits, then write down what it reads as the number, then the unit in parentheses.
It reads 27.8 (mm)
